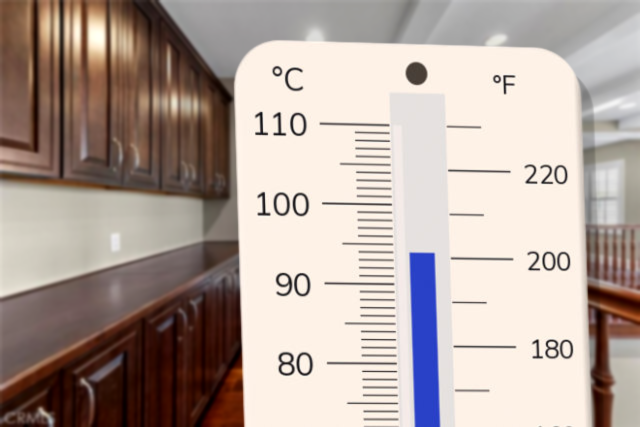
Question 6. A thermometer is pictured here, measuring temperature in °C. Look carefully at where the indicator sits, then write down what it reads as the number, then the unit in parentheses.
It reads 94 (°C)
